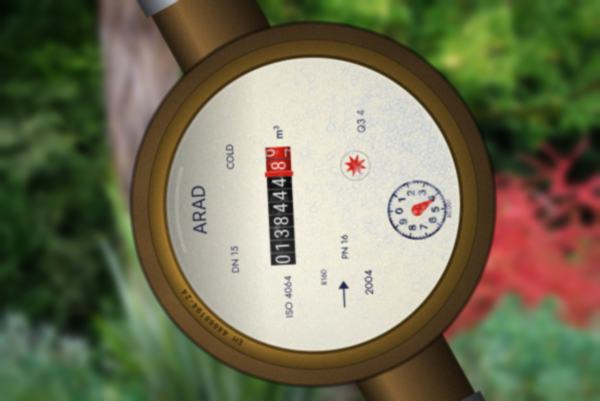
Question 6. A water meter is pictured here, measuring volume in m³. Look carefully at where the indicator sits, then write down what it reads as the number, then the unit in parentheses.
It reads 138444.864 (m³)
